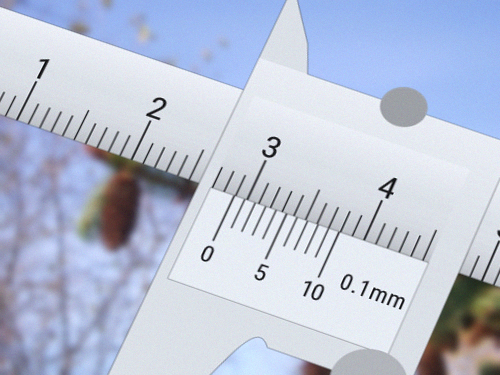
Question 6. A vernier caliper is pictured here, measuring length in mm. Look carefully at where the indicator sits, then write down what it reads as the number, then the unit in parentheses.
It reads 28.9 (mm)
